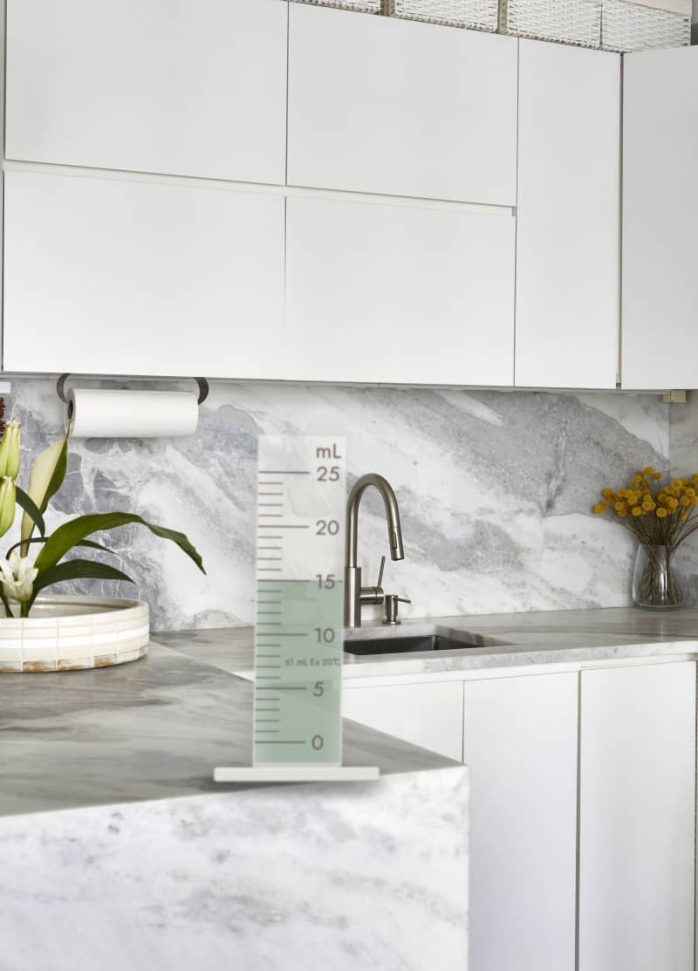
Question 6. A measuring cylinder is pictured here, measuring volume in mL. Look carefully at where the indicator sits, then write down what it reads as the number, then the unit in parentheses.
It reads 15 (mL)
